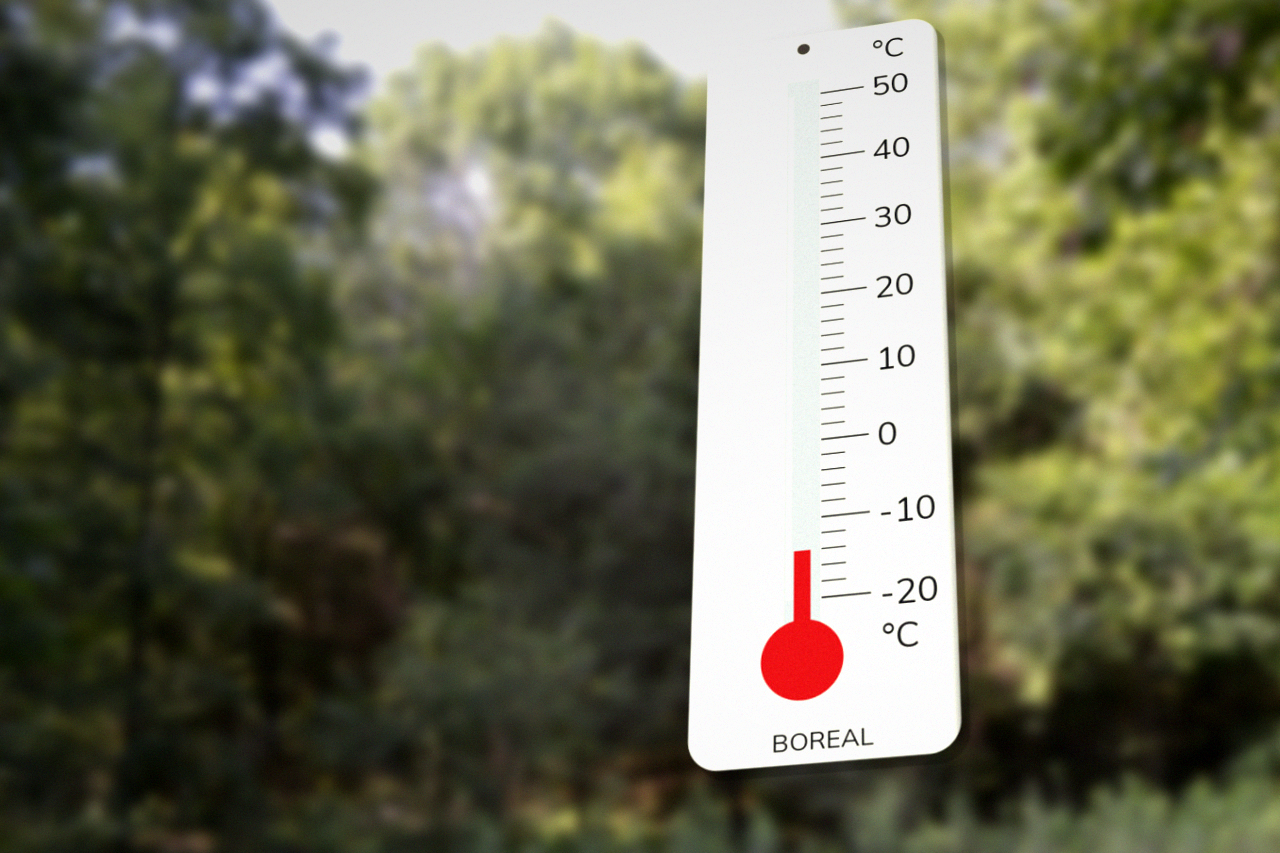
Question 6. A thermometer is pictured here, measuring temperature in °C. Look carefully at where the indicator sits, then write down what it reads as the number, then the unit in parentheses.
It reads -14 (°C)
